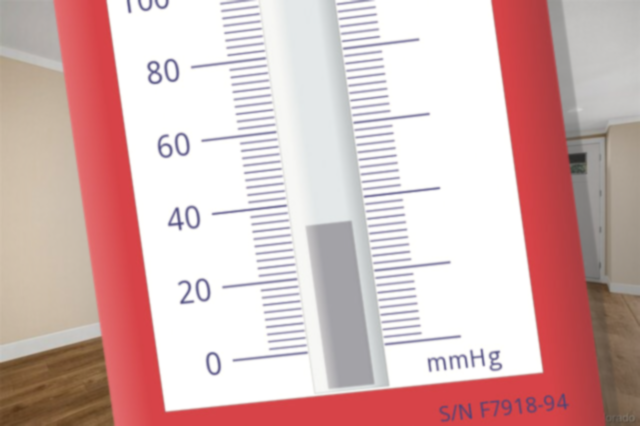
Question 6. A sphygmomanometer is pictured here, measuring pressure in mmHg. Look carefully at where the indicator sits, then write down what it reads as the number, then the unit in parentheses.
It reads 34 (mmHg)
